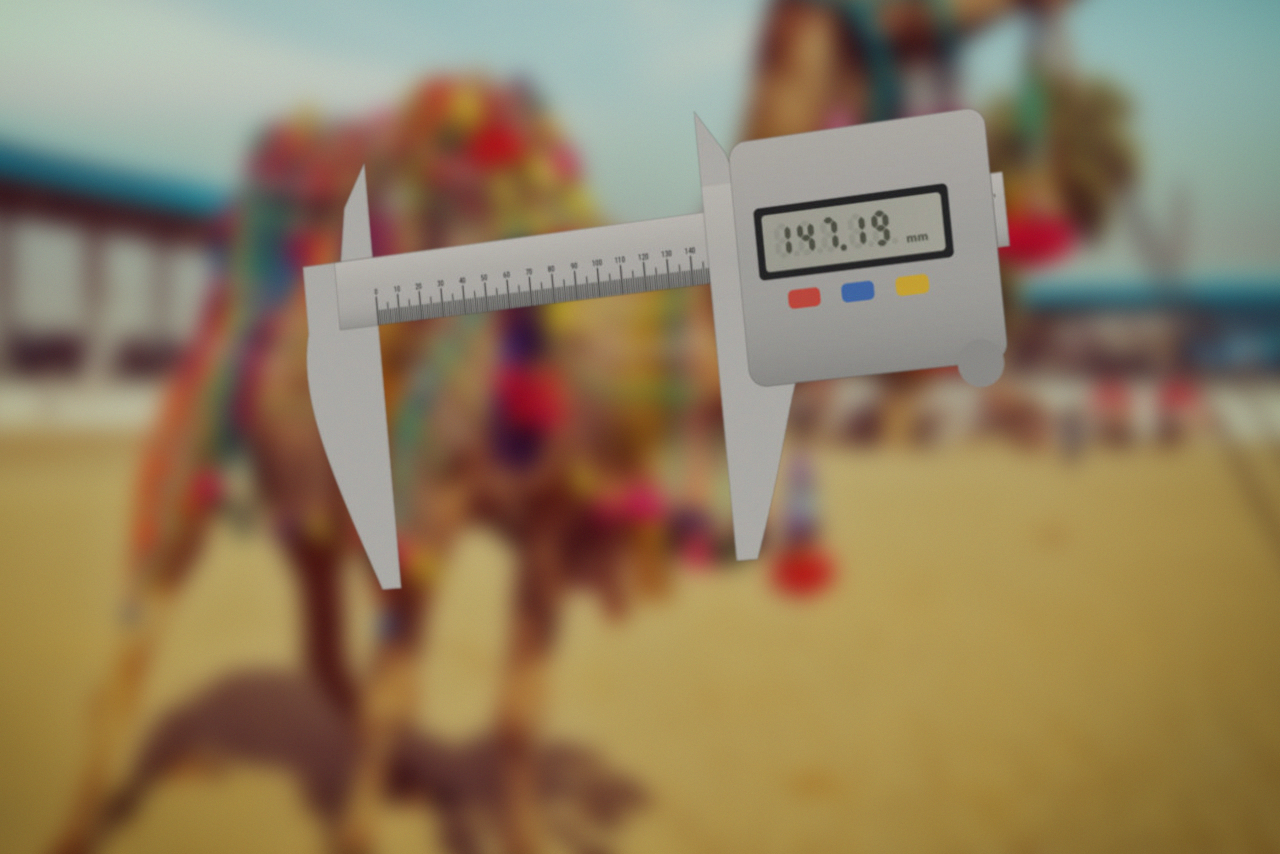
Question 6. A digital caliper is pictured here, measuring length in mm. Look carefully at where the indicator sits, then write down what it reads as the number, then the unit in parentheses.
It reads 147.19 (mm)
